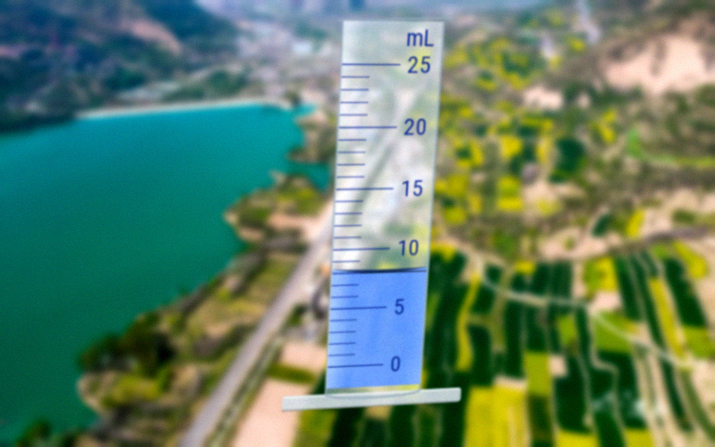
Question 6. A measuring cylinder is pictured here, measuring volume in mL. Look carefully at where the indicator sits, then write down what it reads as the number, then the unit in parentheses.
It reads 8 (mL)
